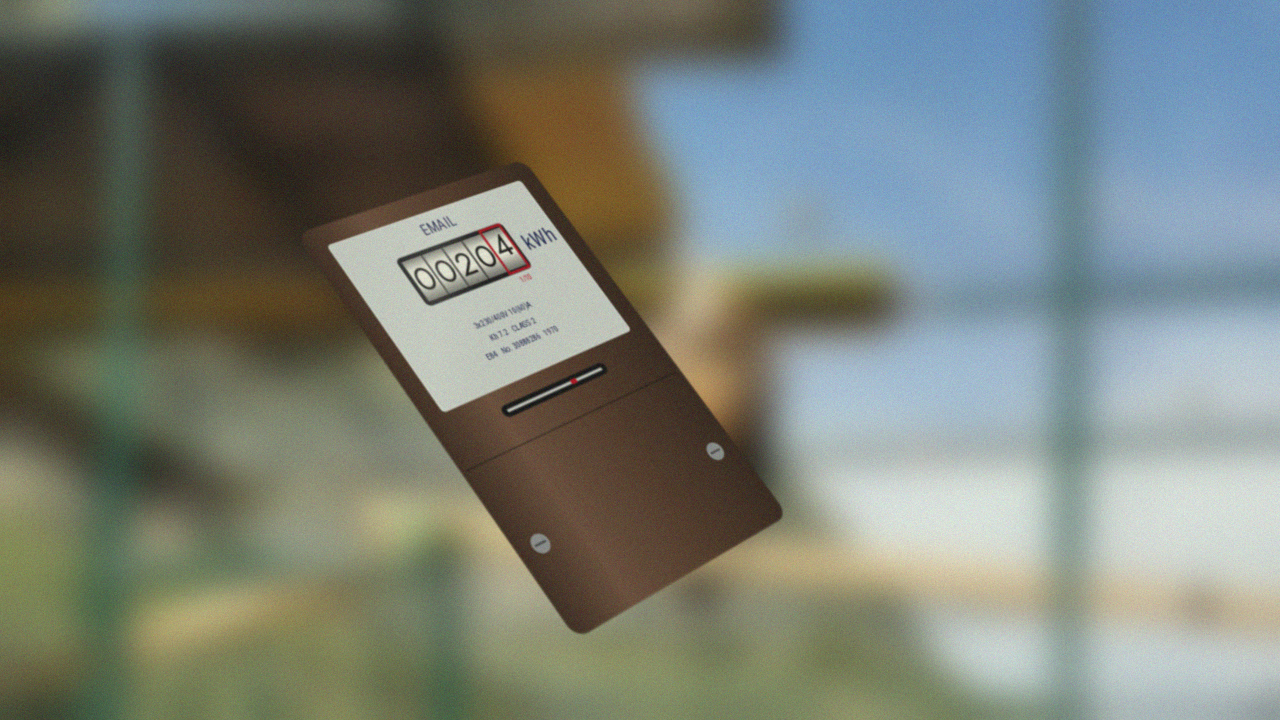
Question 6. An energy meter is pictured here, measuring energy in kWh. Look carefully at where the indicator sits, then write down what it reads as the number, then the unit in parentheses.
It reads 20.4 (kWh)
